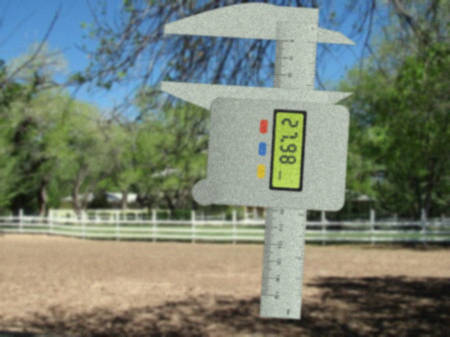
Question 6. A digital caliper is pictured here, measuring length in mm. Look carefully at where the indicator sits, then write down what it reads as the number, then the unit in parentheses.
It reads 27.98 (mm)
